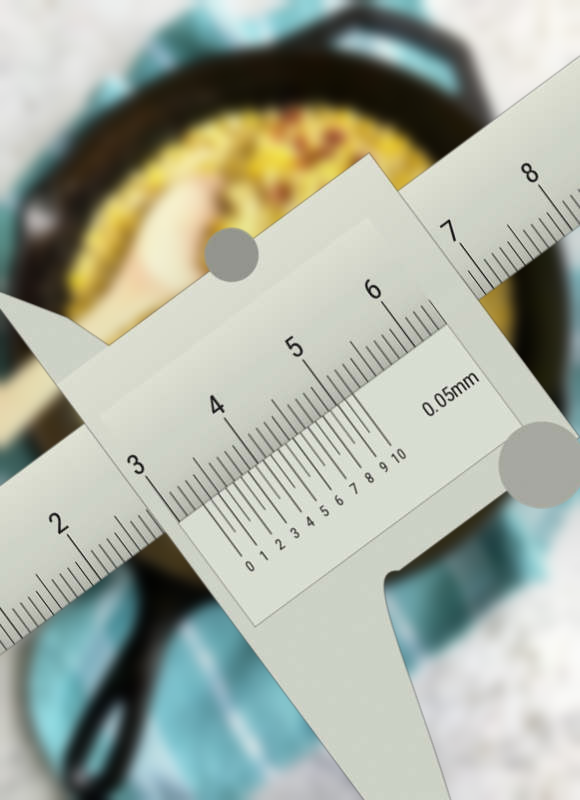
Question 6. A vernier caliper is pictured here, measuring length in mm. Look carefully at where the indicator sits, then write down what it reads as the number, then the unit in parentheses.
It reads 33.0 (mm)
